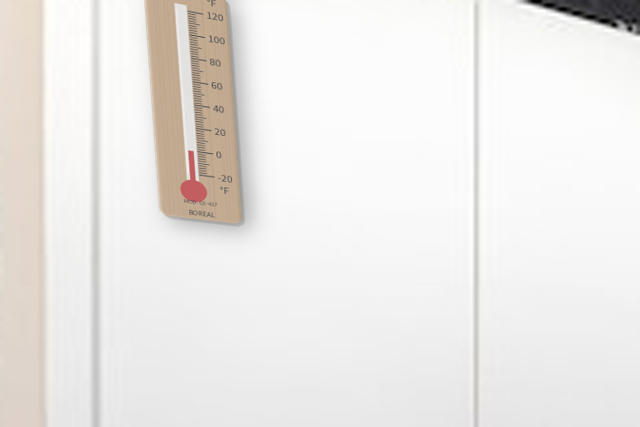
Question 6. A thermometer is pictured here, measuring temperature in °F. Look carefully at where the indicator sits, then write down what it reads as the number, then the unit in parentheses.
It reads 0 (°F)
